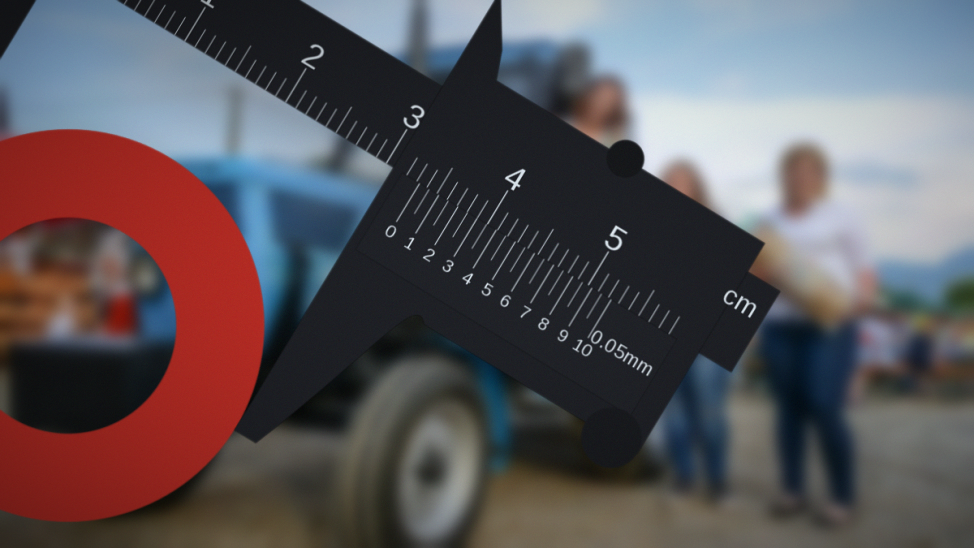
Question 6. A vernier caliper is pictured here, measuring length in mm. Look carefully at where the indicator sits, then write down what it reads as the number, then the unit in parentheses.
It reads 33.3 (mm)
